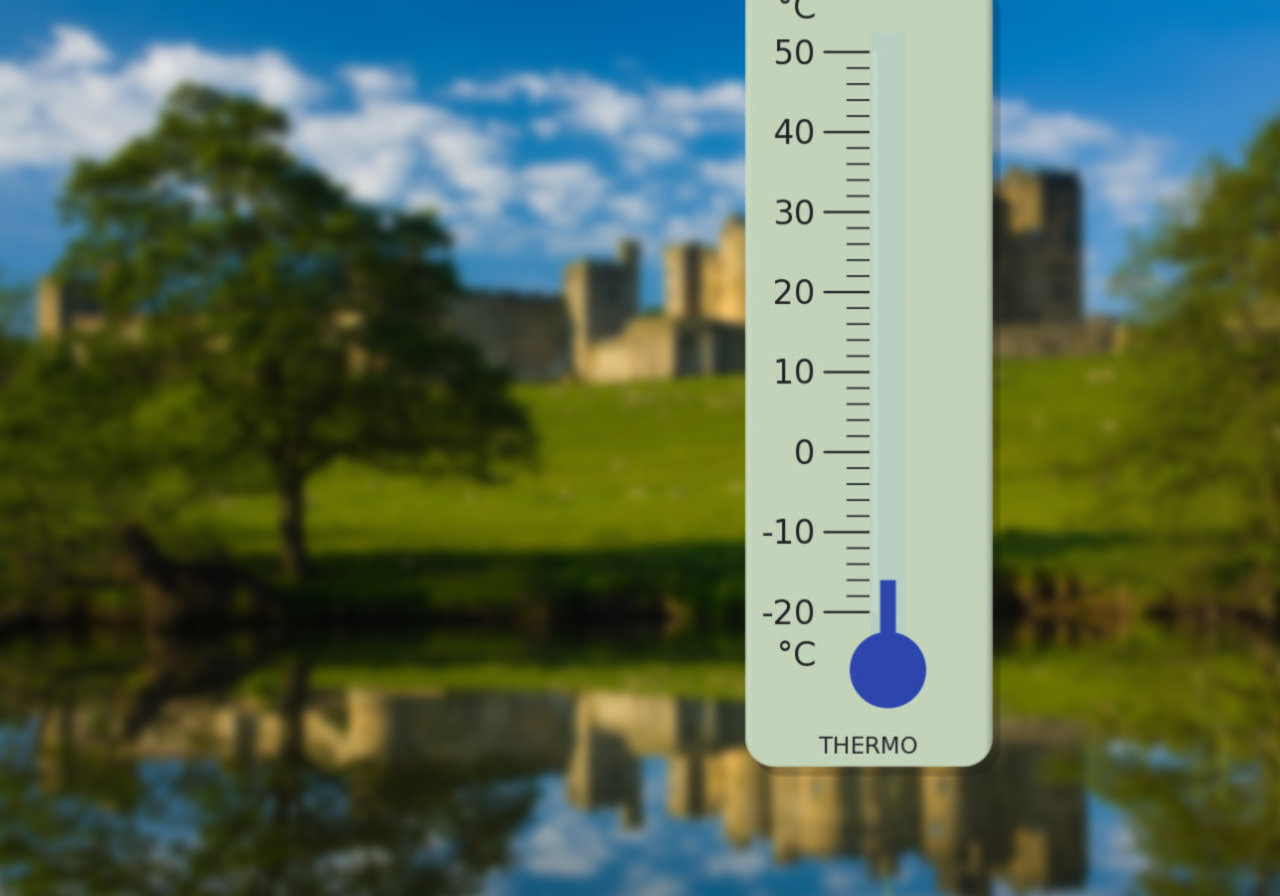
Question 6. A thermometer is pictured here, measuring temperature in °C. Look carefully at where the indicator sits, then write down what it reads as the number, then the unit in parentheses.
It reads -16 (°C)
